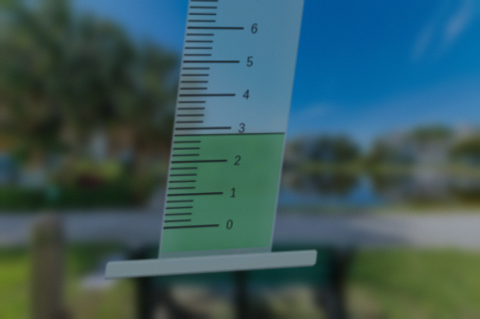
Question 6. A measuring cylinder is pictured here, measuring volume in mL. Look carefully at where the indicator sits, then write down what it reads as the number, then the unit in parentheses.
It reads 2.8 (mL)
